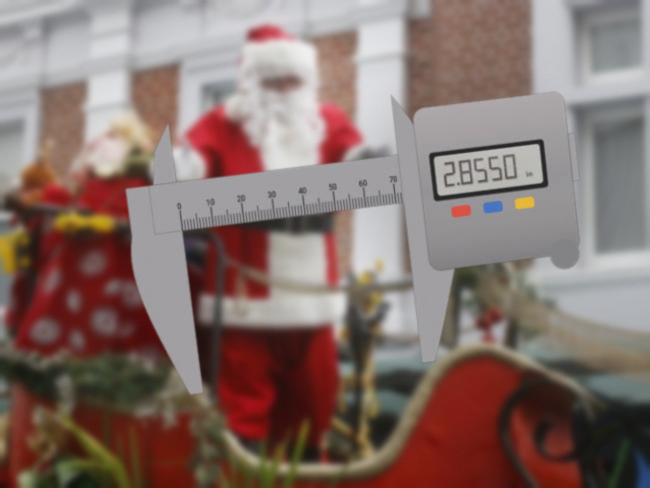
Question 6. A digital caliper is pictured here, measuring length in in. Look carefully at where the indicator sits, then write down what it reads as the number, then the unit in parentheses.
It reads 2.8550 (in)
